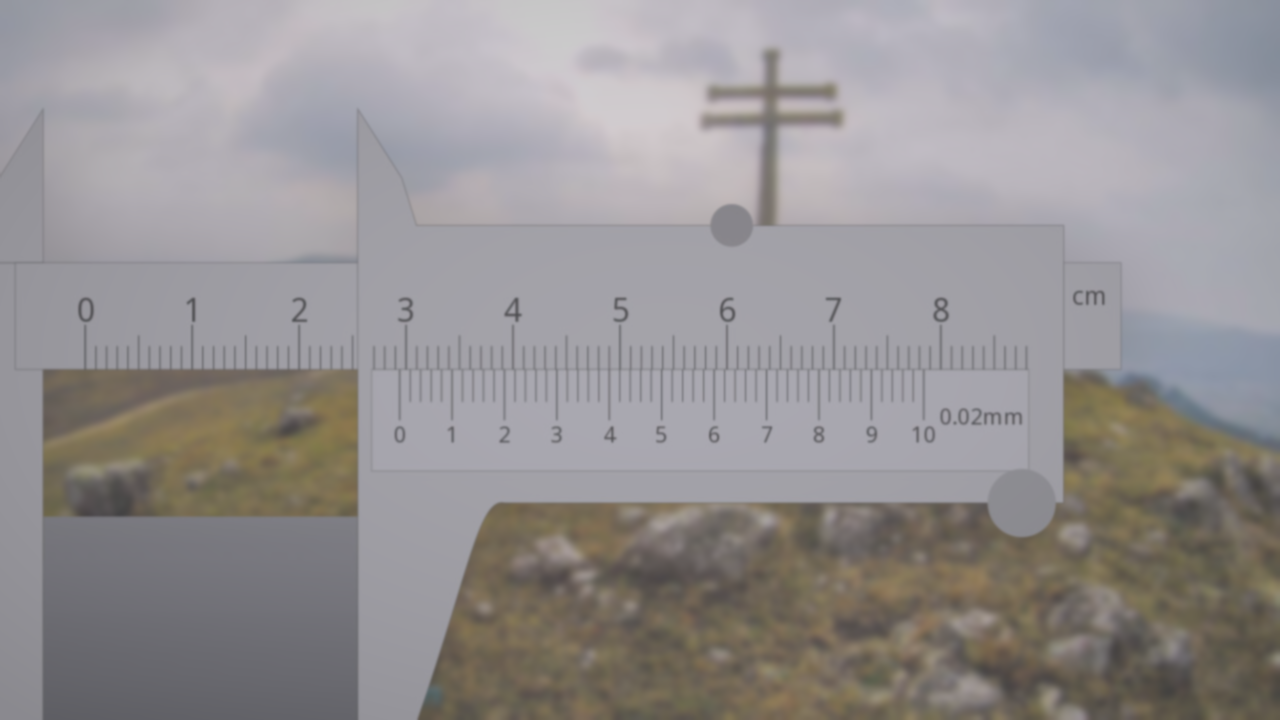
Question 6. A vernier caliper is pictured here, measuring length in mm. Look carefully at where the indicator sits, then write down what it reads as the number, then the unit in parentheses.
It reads 29.4 (mm)
